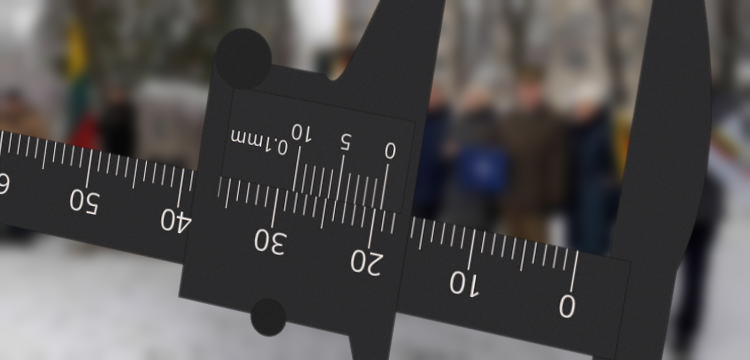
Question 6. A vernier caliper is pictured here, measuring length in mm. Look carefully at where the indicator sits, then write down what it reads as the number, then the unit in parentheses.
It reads 19.4 (mm)
